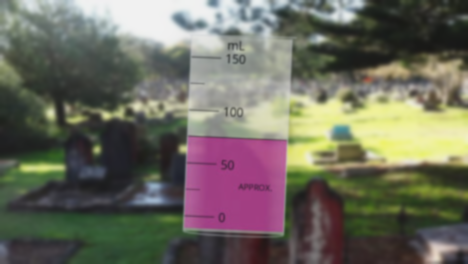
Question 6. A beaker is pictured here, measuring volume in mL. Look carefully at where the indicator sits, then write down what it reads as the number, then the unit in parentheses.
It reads 75 (mL)
